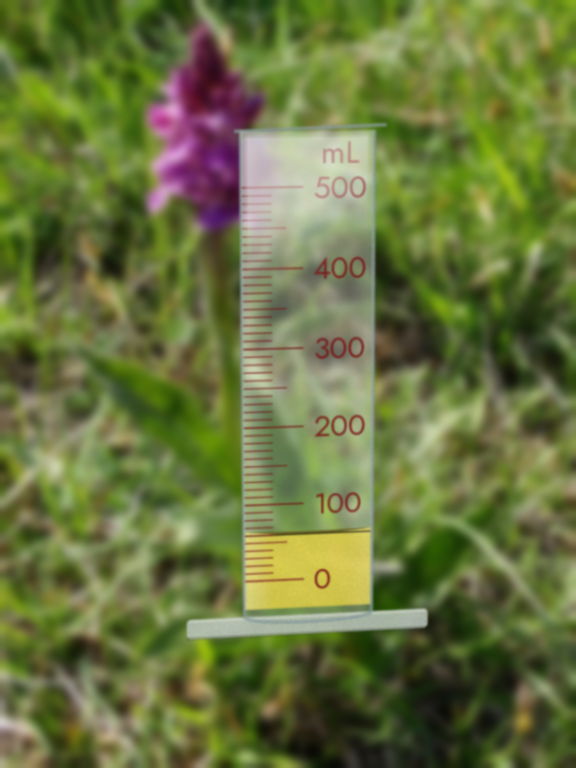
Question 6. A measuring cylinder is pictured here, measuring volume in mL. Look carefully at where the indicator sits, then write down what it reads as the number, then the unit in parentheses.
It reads 60 (mL)
